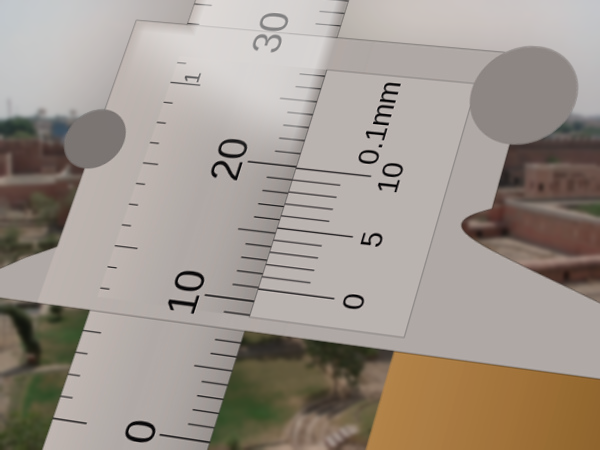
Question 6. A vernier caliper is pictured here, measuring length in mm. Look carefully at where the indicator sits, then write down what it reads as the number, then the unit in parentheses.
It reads 10.9 (mm)
